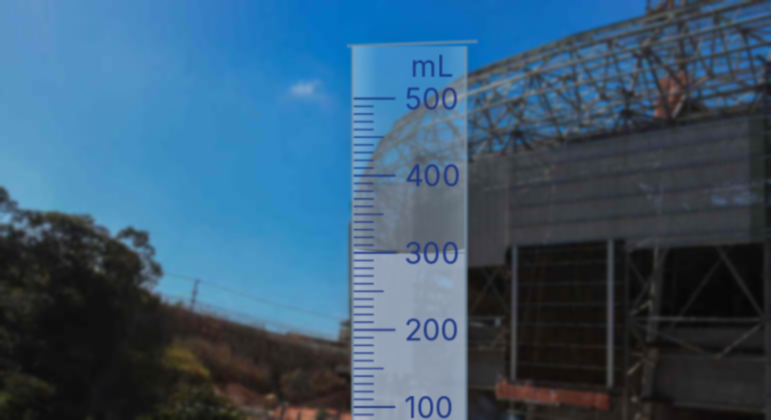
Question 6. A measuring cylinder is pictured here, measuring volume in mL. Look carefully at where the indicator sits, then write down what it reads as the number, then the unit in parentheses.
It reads 300 (mL)
